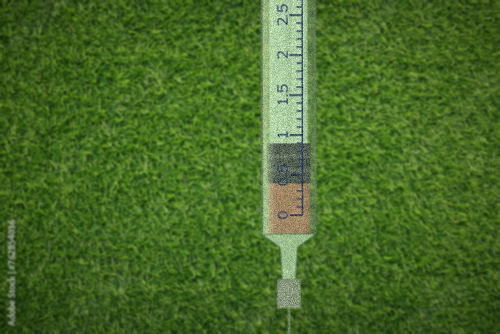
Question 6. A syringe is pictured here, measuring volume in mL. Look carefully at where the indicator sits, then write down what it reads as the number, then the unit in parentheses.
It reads 0.4 (mL)
